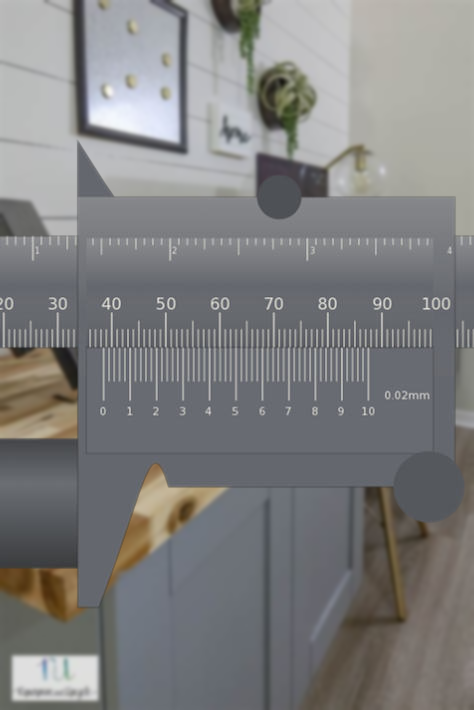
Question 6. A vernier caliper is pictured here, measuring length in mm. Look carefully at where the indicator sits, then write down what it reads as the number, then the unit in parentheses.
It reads 38.5 (mm)
